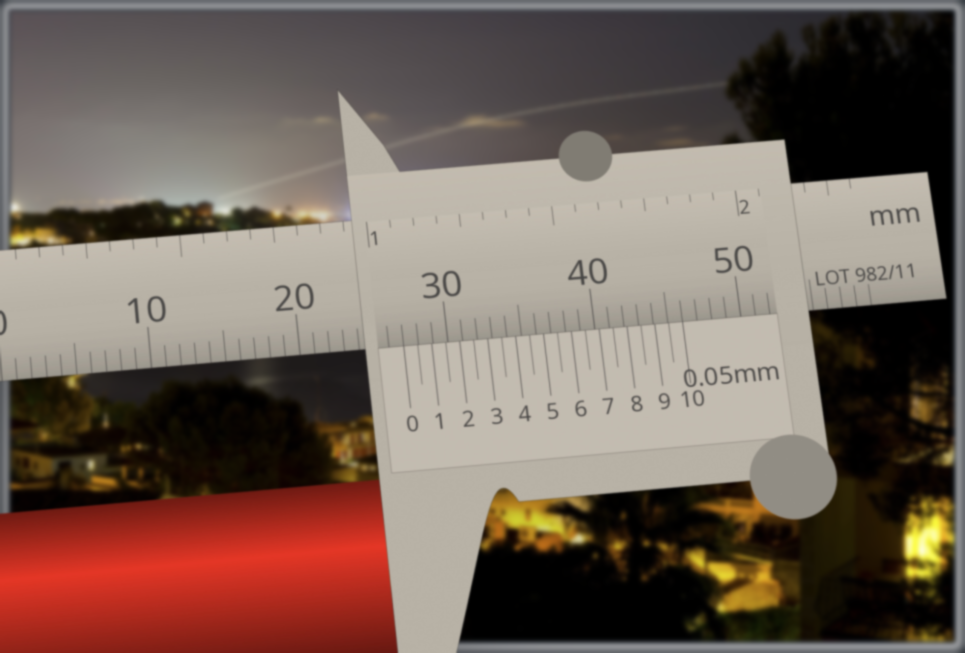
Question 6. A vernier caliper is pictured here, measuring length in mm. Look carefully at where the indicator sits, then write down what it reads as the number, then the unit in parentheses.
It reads 27.0 (mm)
